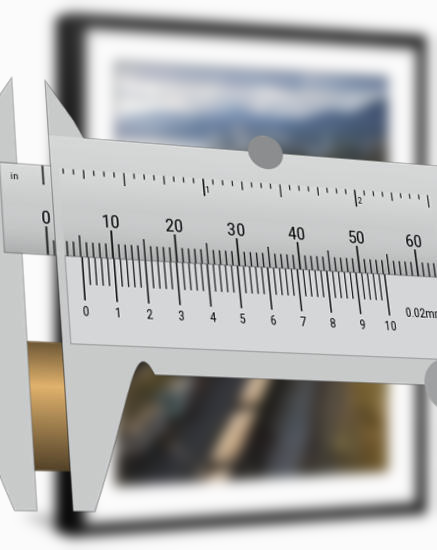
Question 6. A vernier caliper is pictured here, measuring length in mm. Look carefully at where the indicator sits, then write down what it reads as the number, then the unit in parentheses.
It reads 5.2 (mm)
